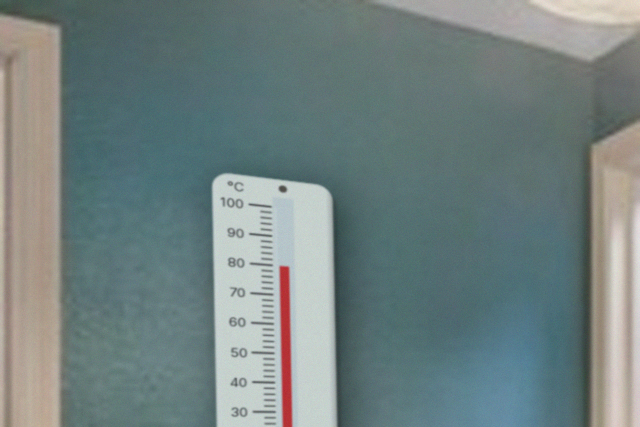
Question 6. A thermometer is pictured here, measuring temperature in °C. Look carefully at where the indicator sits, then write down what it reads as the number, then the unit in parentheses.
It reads 80 (°C)
